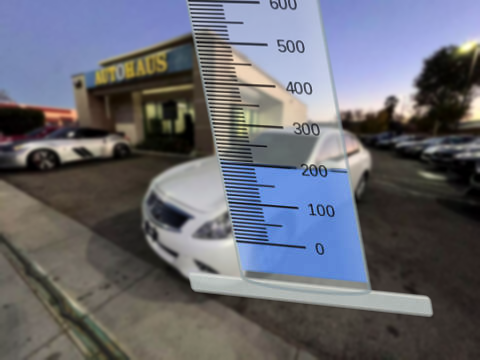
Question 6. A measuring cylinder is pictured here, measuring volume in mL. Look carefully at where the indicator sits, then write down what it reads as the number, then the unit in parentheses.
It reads 200 (mL)
